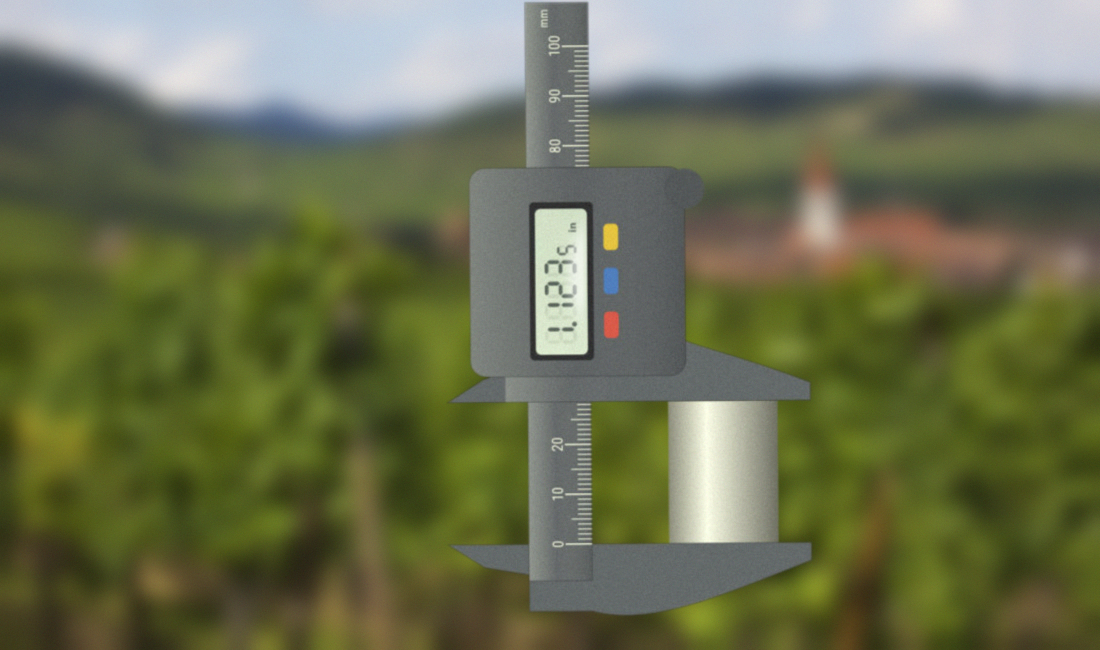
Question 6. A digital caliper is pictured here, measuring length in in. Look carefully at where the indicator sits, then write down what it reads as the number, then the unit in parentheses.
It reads 1.1235 (in)
